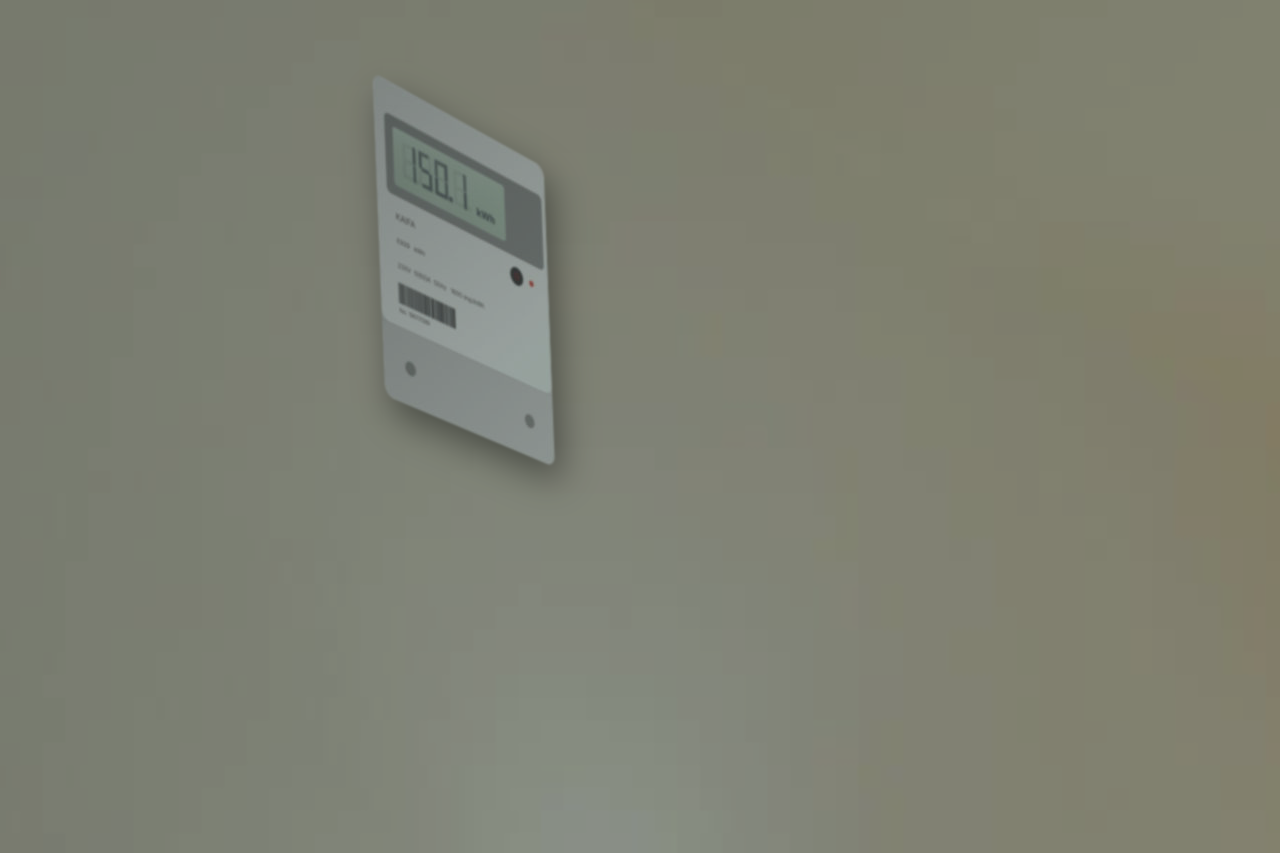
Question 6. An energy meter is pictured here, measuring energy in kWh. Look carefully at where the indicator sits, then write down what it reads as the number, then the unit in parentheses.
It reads 150.1 (kWh)
